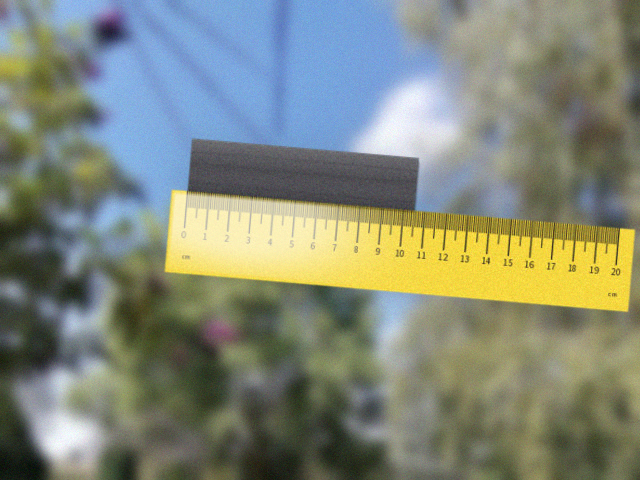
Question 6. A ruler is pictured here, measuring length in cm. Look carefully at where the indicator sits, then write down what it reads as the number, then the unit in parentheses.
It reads 10.5 (cm)
